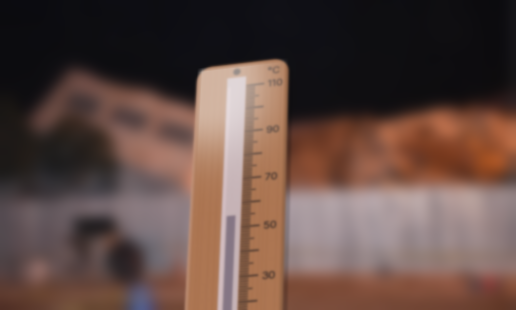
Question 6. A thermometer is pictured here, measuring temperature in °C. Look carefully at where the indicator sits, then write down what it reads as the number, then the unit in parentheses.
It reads 55 (°C)
